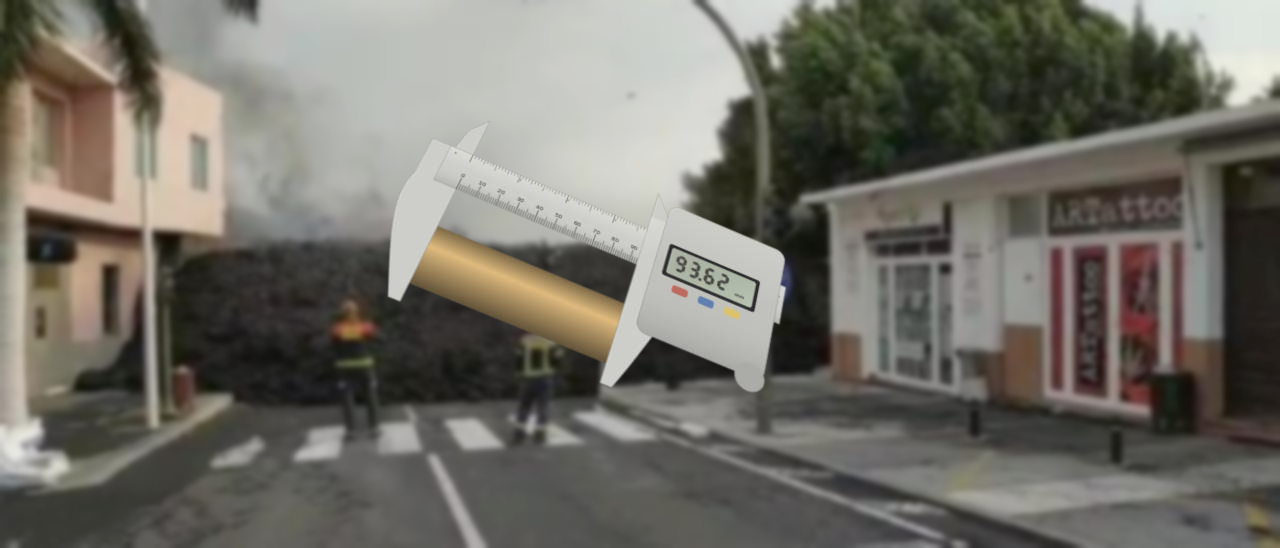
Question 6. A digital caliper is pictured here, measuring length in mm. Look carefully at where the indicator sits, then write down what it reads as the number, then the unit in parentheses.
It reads 93.62 (mm)
